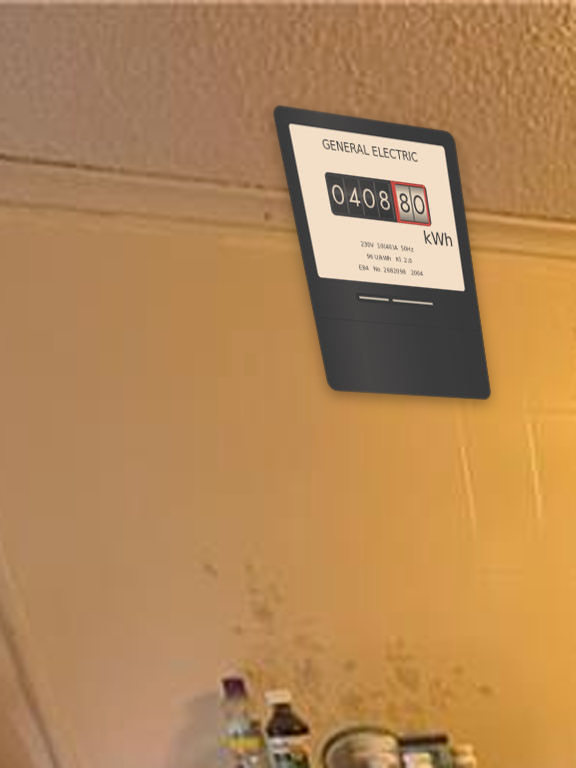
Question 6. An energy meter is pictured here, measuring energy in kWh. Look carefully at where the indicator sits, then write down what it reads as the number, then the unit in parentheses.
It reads 408.80 (kWh)
